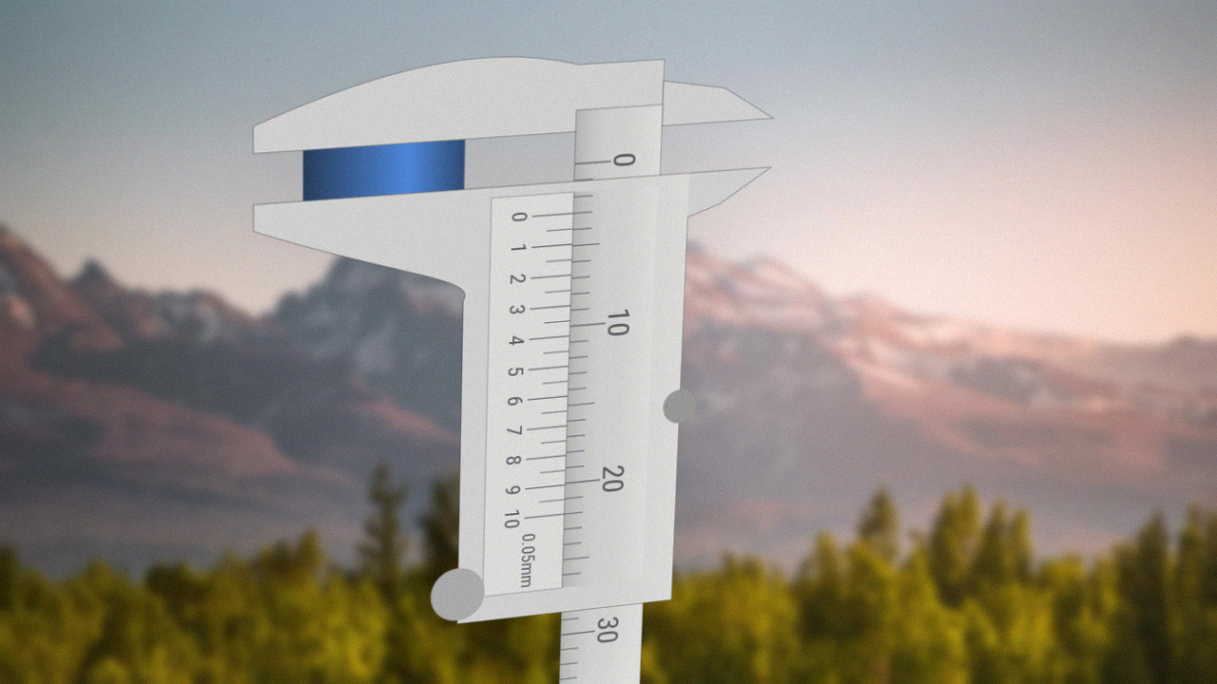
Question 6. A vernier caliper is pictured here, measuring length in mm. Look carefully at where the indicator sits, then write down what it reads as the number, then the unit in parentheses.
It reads 3.0 (mm)
